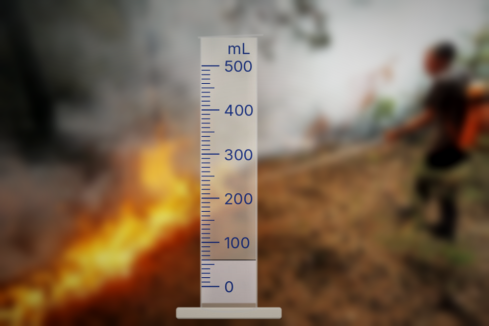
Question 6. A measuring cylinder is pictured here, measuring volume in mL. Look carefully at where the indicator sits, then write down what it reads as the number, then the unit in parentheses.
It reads 60 (mL)
